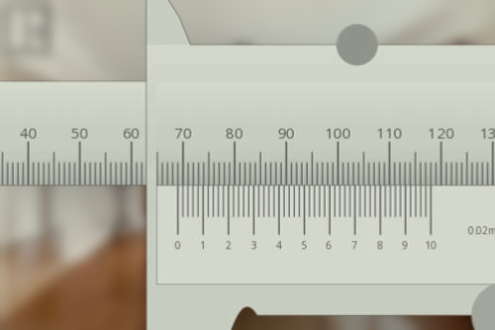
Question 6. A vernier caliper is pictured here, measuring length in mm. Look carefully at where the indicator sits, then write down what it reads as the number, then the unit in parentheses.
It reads 69.0 (mm)
